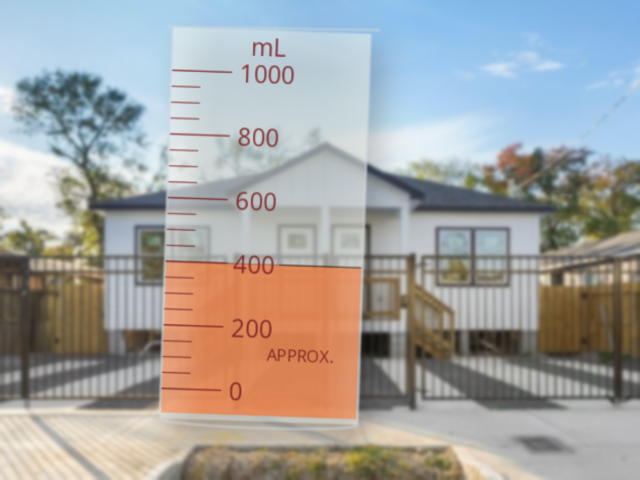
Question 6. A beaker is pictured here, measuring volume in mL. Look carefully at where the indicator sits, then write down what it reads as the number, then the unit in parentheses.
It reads 400 (mL)
